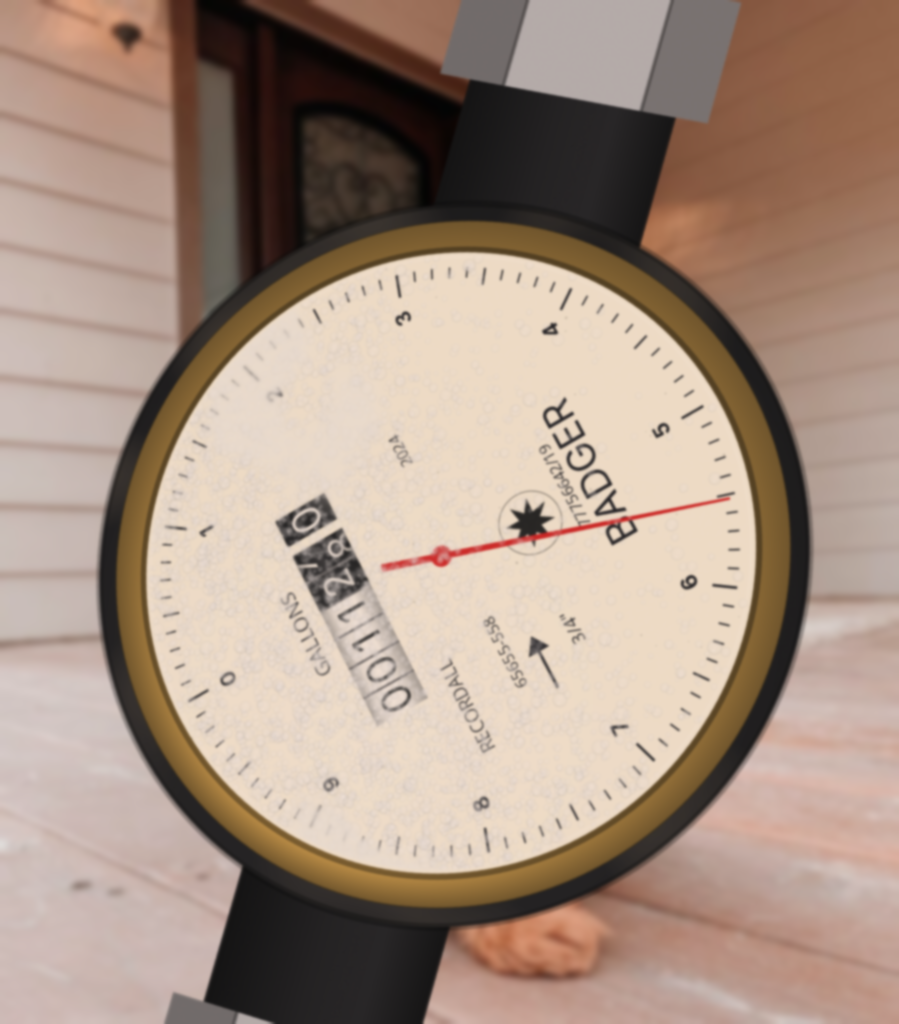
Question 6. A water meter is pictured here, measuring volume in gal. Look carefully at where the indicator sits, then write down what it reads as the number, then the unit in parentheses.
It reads 11275.5 (gal)
